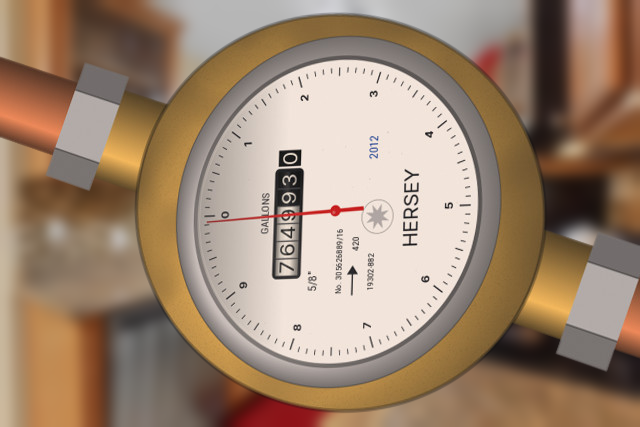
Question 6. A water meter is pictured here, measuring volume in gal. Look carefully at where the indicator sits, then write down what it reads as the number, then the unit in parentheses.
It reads 7649929.9 (gal)
